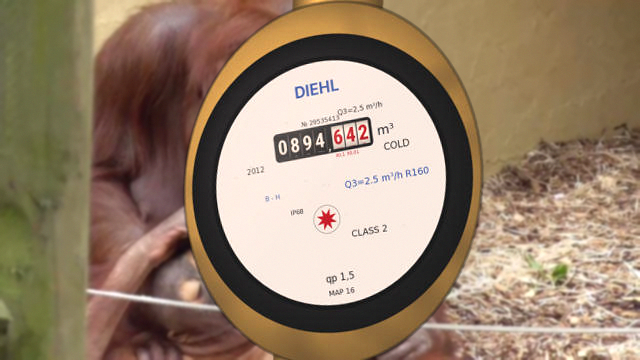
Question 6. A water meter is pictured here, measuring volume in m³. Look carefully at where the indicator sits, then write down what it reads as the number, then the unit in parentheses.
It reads 894.642 (m³)
